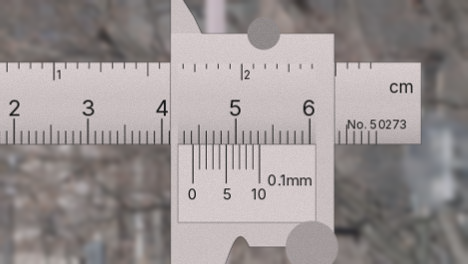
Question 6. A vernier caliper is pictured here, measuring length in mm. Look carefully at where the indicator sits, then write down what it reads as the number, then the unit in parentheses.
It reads 44.2 (mm)
